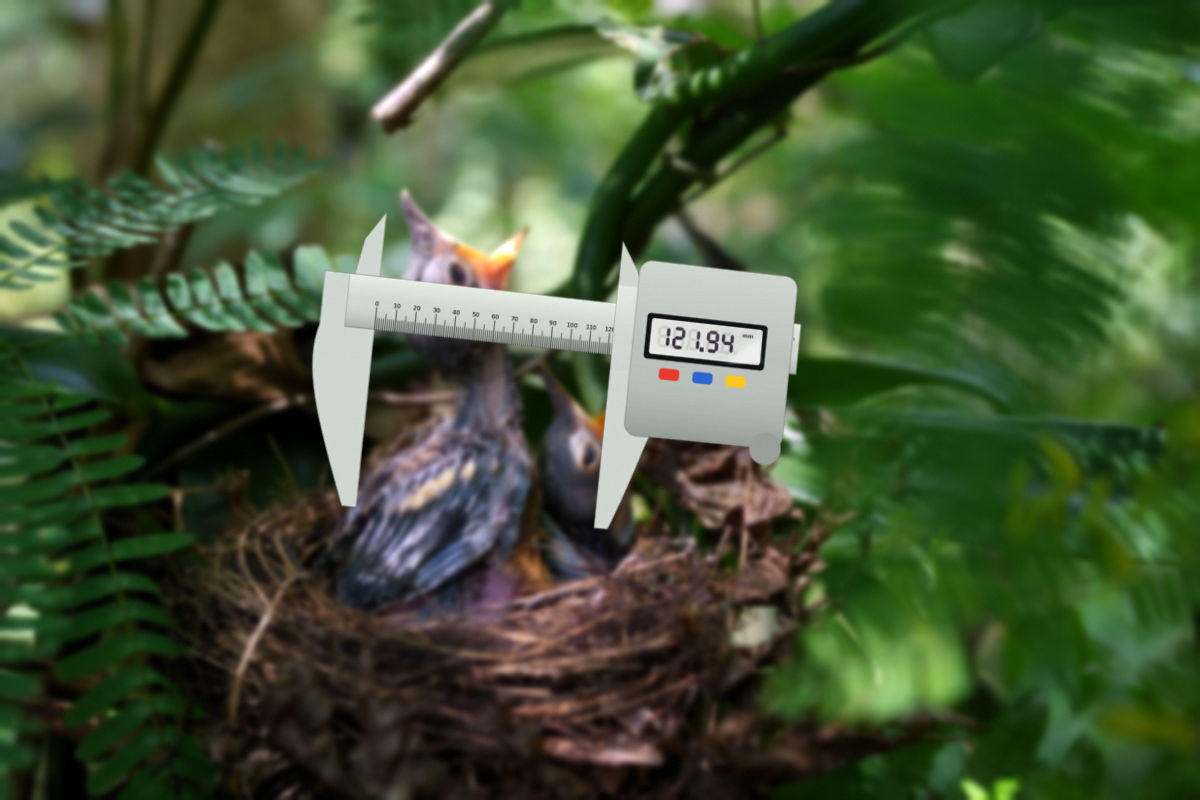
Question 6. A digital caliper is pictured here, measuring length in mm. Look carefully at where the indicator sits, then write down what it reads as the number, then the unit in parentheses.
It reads 121.94 (mm)
